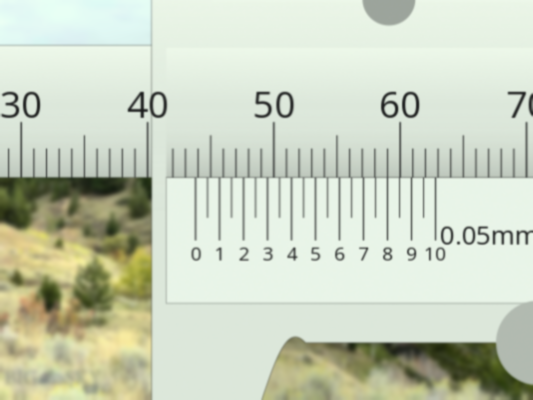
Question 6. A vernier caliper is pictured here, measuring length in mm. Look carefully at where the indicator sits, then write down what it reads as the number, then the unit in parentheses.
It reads 43.8 (mm)
